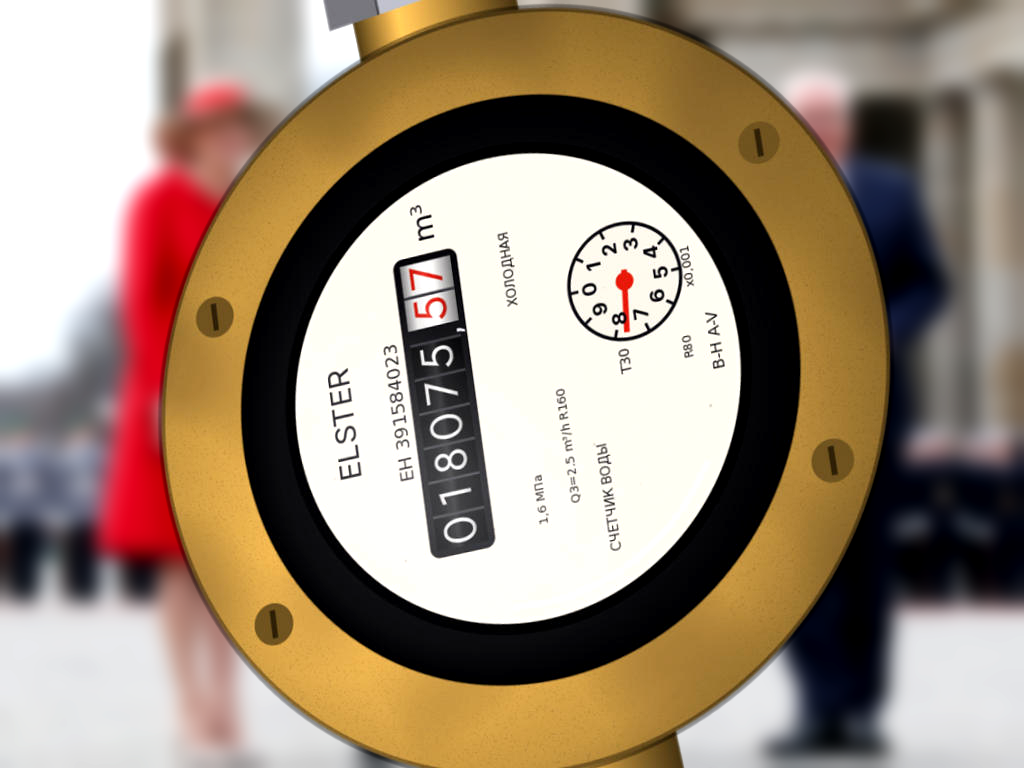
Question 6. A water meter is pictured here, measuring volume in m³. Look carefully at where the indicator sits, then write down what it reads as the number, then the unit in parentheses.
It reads 18075.577 (m³)
